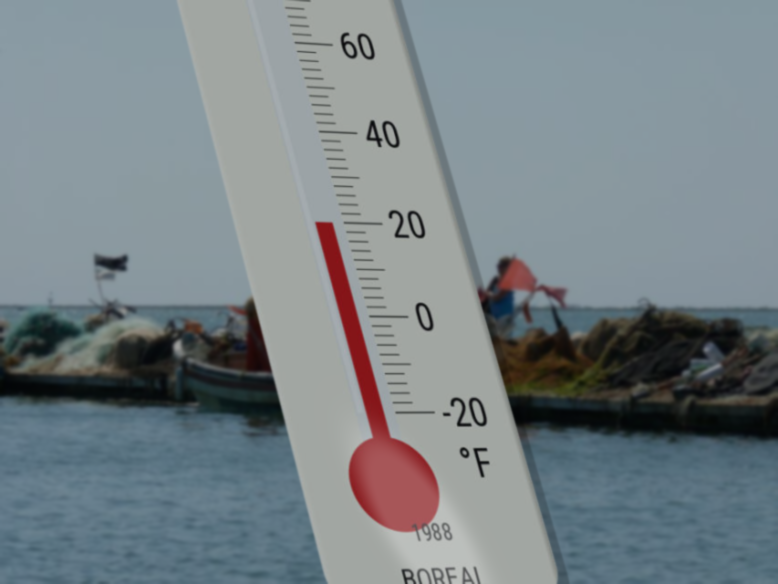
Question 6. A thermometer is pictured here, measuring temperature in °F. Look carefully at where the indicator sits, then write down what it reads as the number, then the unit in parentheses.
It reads 20 (°F)
